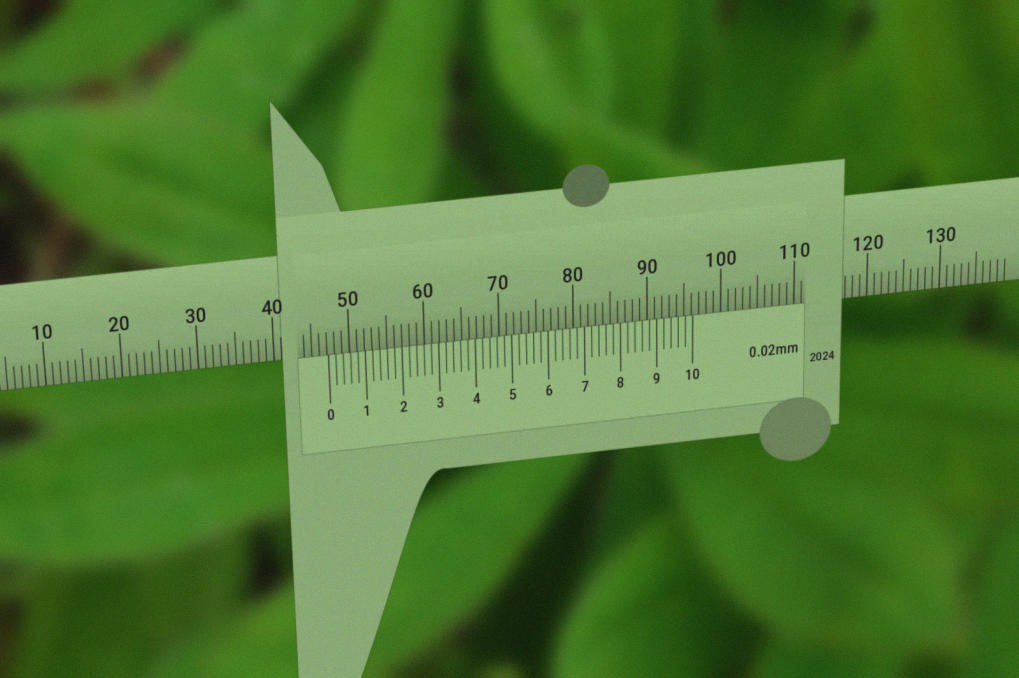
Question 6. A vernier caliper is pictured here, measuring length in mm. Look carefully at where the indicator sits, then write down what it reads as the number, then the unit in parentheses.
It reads 47.2 (mm)
